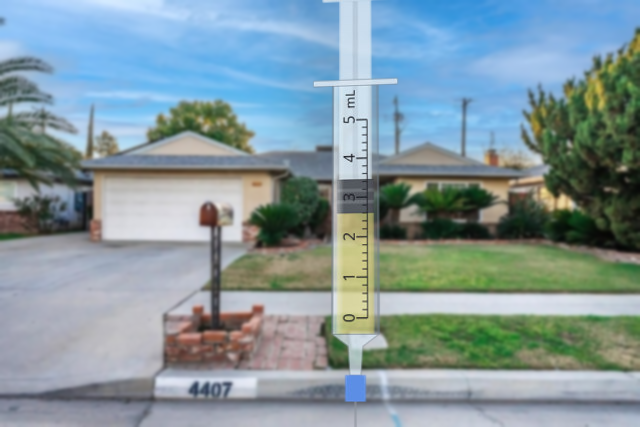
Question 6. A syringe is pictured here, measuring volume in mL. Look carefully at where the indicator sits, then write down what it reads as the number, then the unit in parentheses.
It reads 2.6 (mL)
